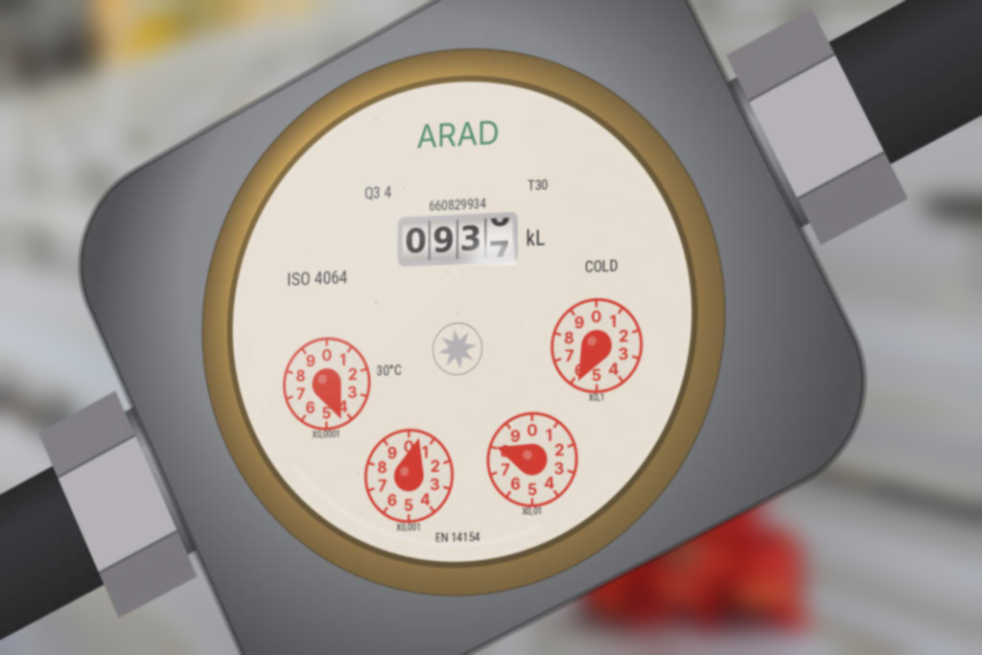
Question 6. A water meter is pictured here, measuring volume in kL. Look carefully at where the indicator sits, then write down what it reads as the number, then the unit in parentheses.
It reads 936.5804 (kL)
